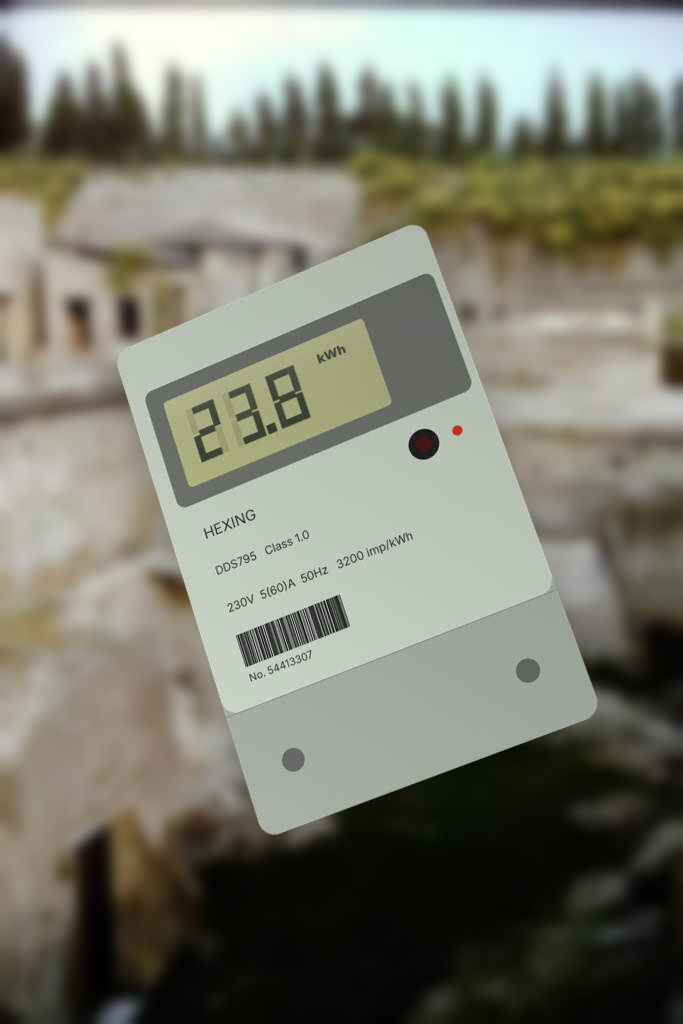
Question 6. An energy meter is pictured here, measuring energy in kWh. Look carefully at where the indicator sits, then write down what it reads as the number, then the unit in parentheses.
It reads 23.8 (kWh)
